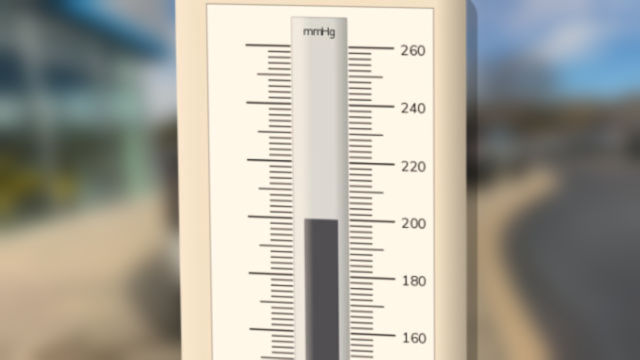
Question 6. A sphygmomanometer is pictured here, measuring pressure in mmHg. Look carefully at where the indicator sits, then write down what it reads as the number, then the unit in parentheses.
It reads 200 (mmHg)
